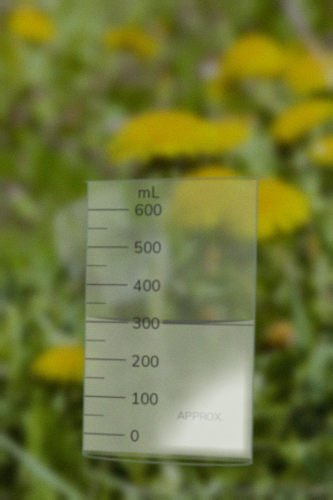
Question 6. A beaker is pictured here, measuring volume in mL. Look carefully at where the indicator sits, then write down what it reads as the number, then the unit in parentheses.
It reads 300 (mL)
